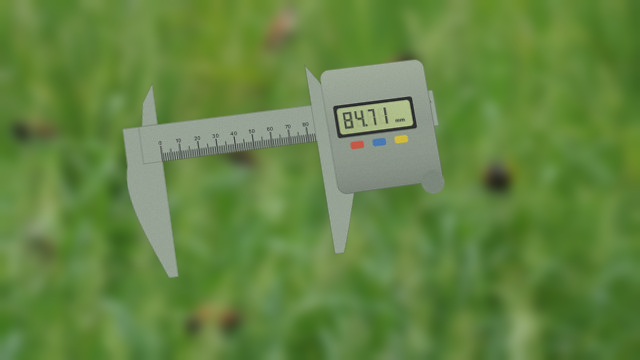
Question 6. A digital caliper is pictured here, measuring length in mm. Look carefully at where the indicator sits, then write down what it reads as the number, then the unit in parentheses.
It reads 84.71 (mm)
